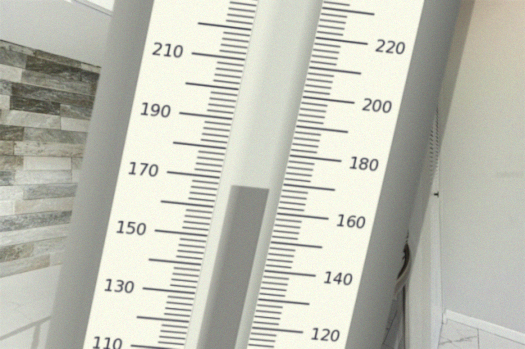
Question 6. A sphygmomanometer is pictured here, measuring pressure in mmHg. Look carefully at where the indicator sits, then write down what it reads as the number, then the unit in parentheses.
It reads 168 (mmHg)
